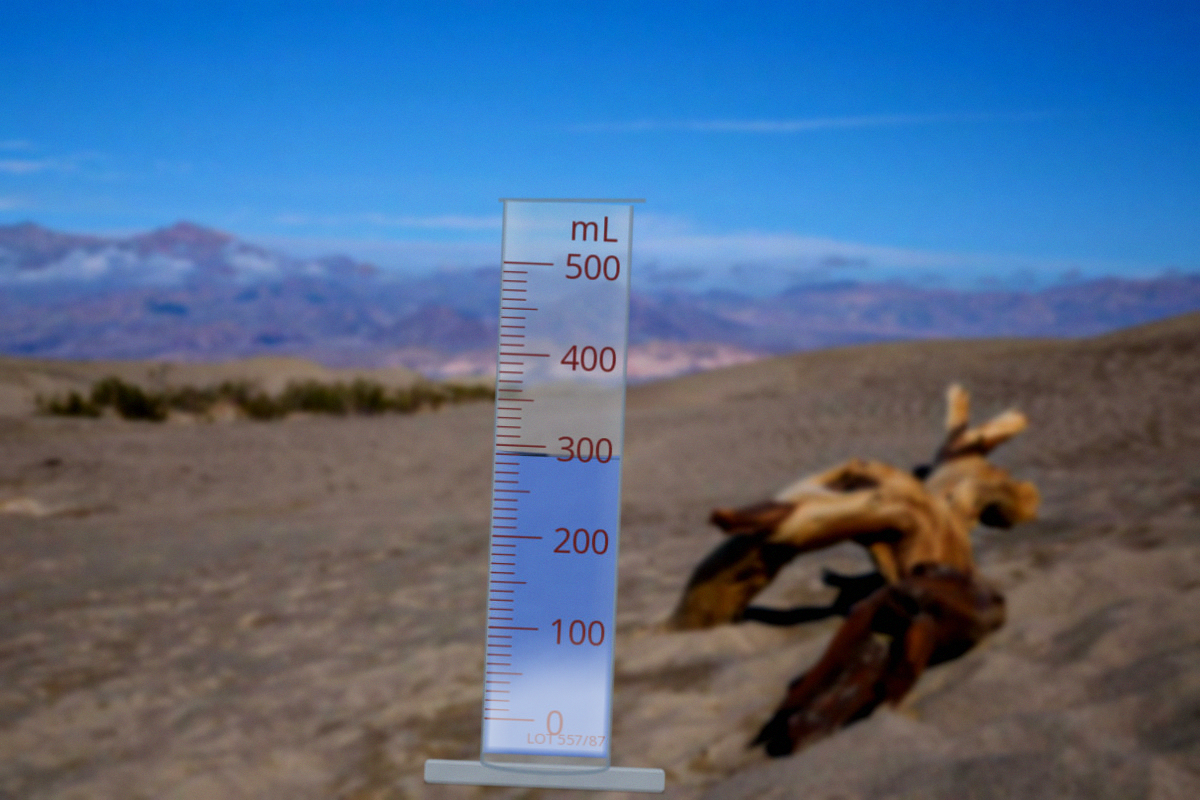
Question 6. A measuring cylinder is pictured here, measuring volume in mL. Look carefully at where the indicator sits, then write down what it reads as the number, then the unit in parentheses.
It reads 290 (mL)
